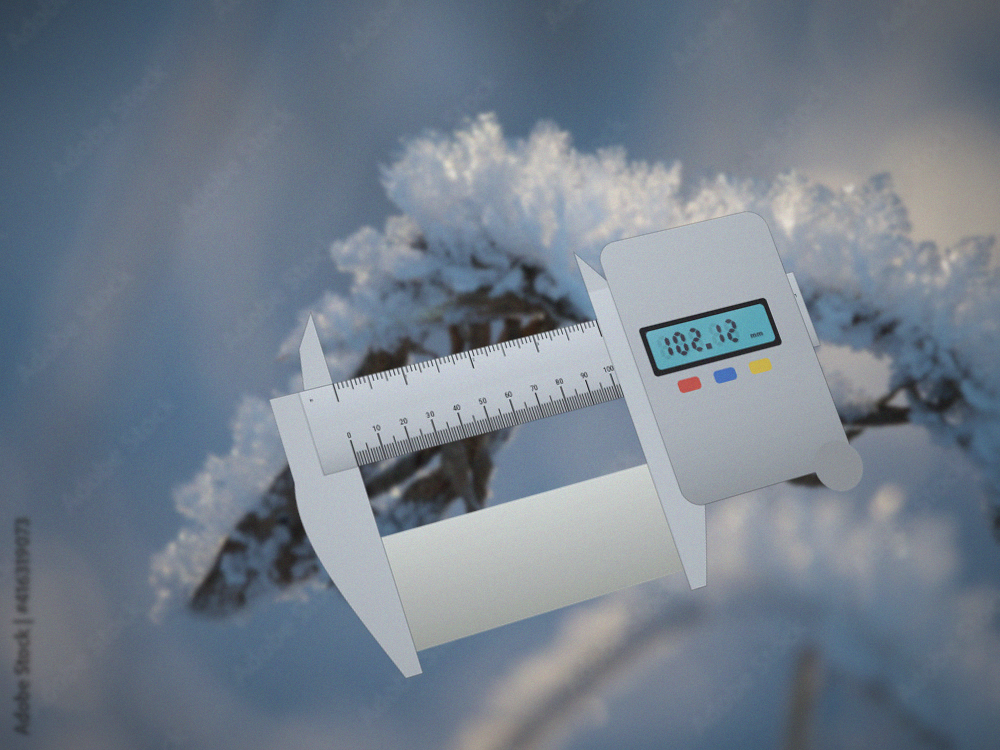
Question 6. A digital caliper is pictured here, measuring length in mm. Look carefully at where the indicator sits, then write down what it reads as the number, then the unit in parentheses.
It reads 102.12 (mm)
